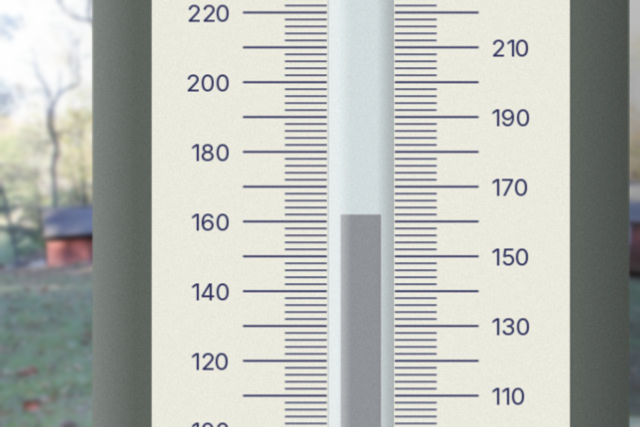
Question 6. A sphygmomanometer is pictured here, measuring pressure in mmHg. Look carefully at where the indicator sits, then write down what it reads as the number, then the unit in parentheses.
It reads 162 (mmHg)
